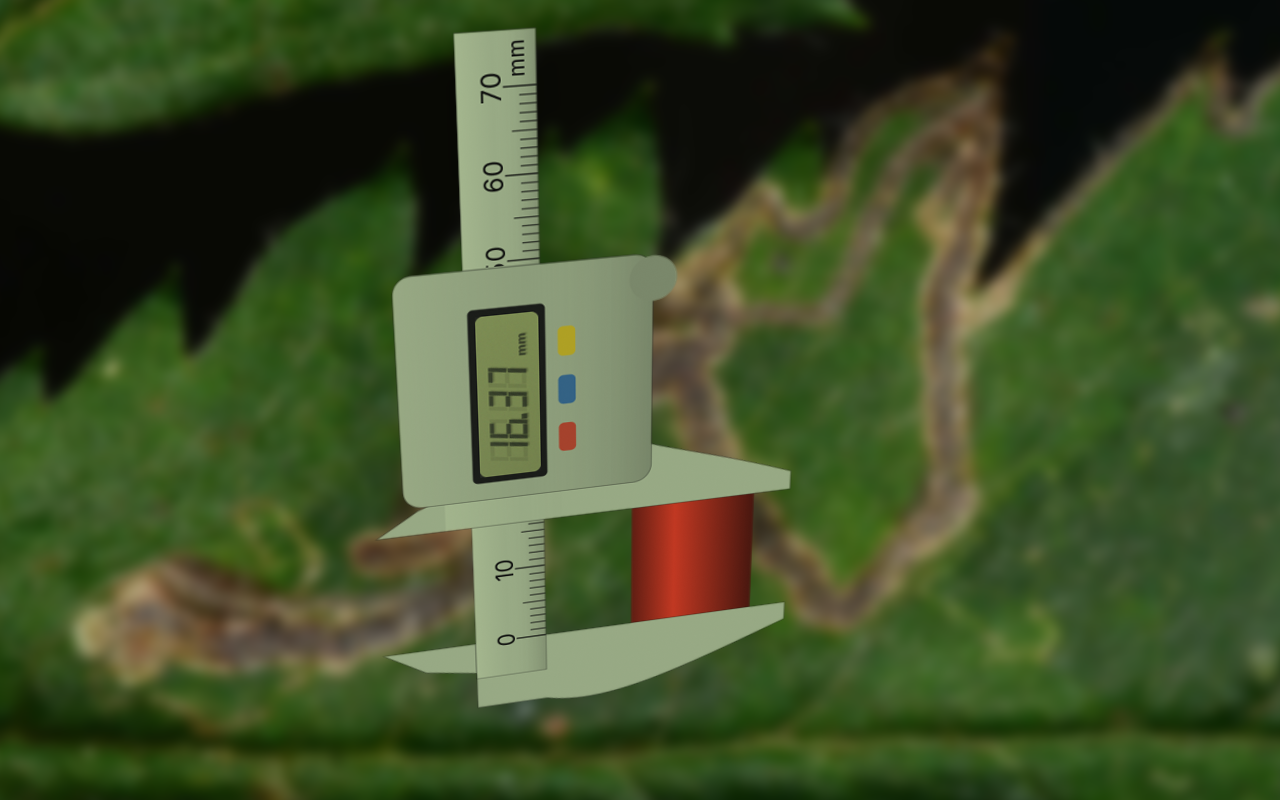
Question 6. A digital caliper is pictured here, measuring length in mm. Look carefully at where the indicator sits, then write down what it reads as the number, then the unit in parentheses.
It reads 16.37 (mm)
